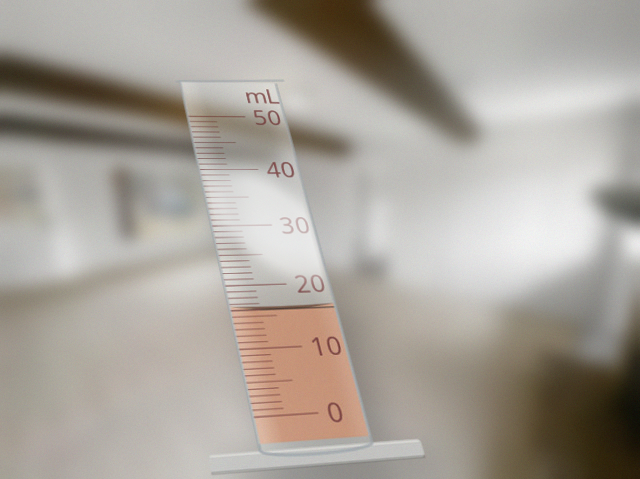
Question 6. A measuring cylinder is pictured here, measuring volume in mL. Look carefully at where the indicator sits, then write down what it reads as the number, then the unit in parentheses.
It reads 16 (mL)
